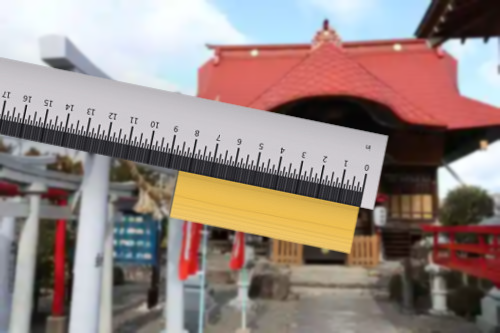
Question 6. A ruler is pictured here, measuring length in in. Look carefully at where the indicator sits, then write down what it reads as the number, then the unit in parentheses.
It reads 8.5 (in)
